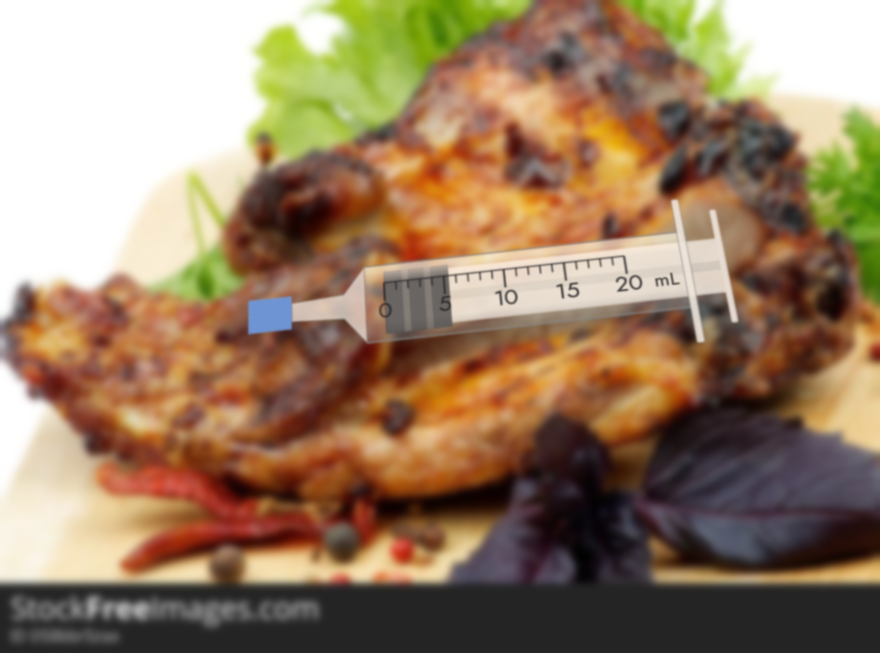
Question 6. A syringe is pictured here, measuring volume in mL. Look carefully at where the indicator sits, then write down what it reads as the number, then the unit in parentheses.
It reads 0 (mL)
